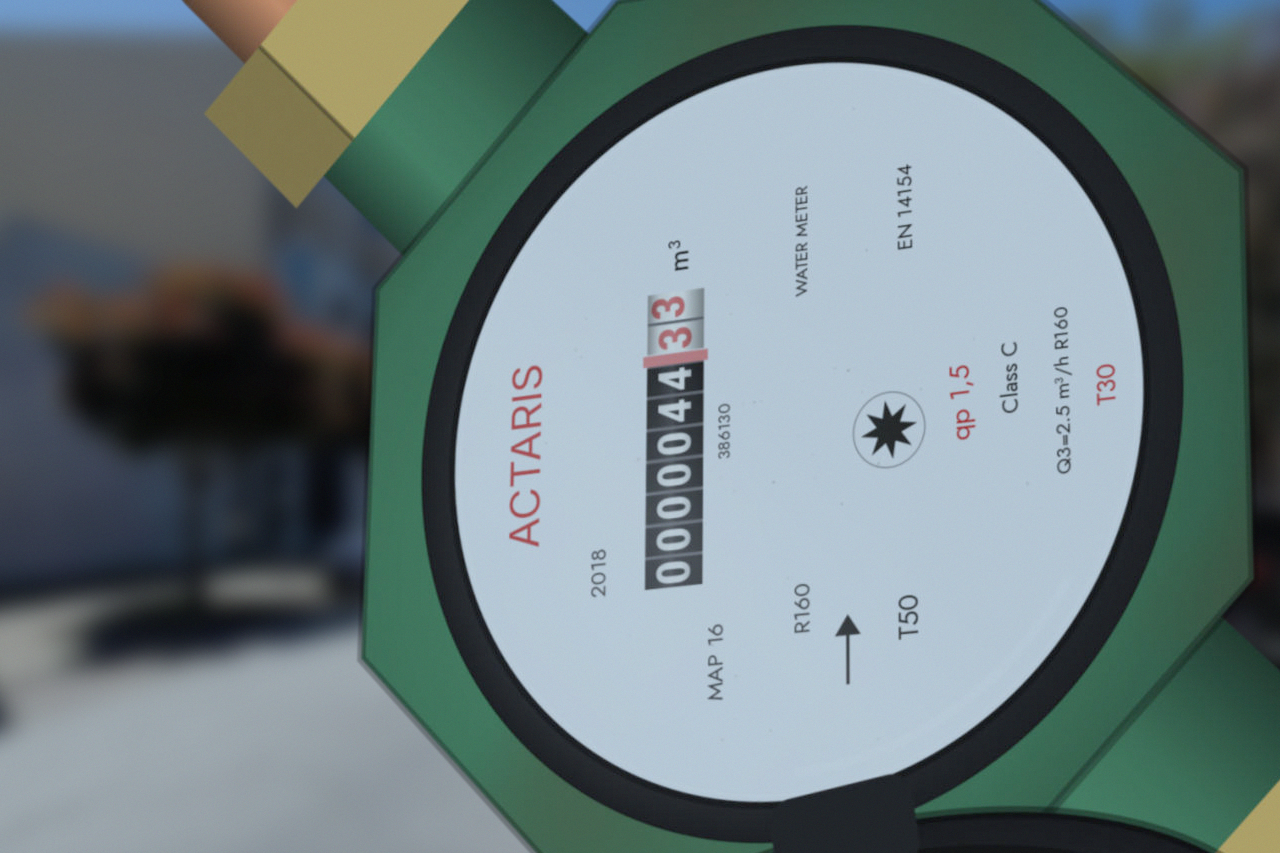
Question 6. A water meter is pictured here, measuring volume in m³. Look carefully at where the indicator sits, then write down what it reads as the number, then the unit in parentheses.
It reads 44.33 (m³)
